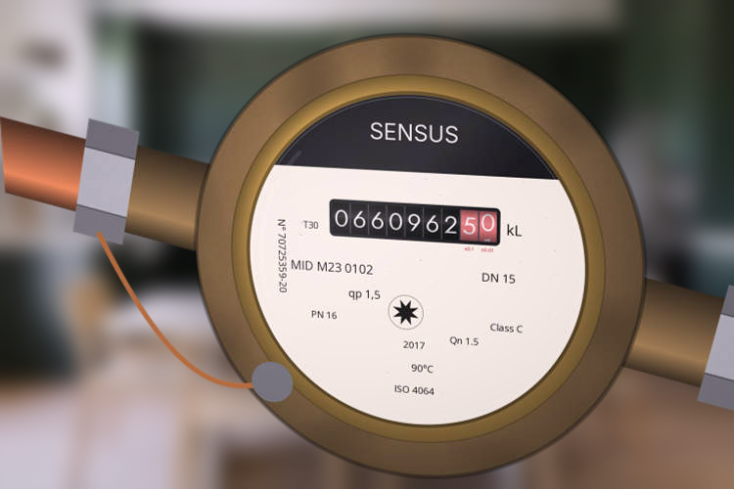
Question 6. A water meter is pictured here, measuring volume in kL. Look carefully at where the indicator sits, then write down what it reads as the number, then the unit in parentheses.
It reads 660962.50 (kL)
